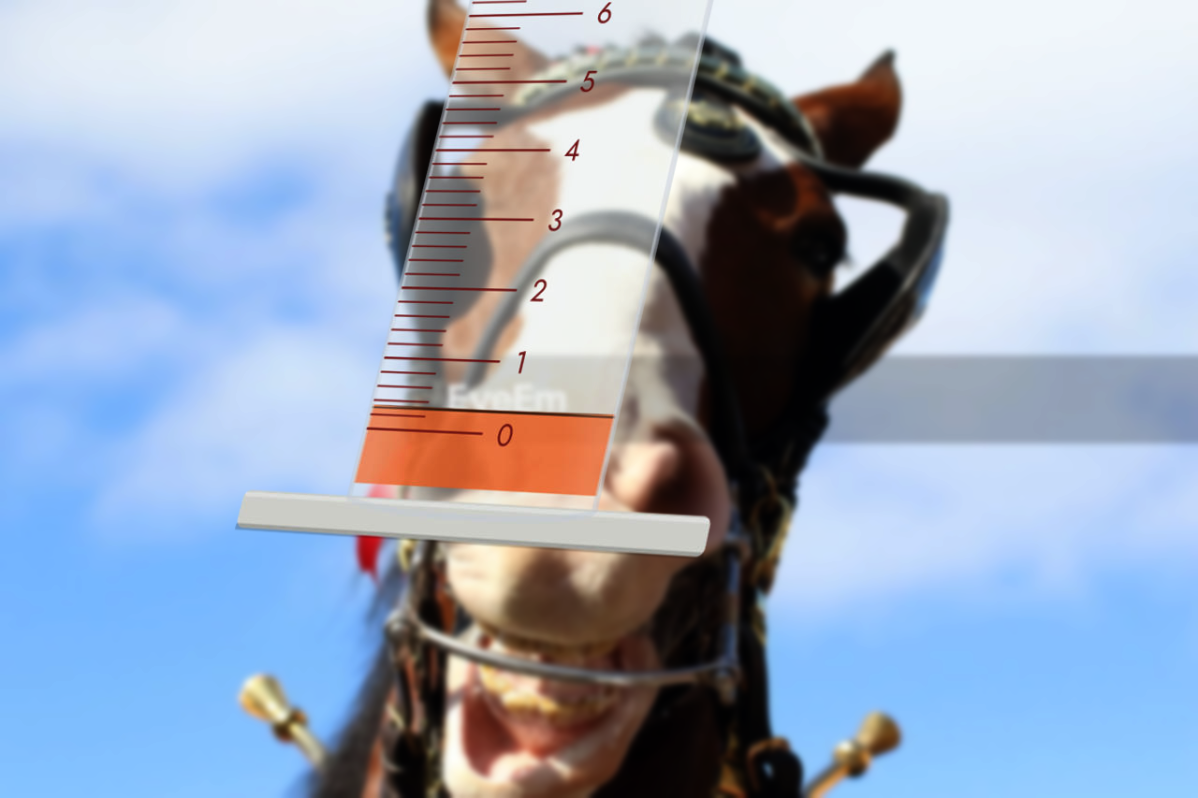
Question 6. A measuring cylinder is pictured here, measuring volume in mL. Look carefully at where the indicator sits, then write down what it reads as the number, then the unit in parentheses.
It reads 0.3 (mL)
